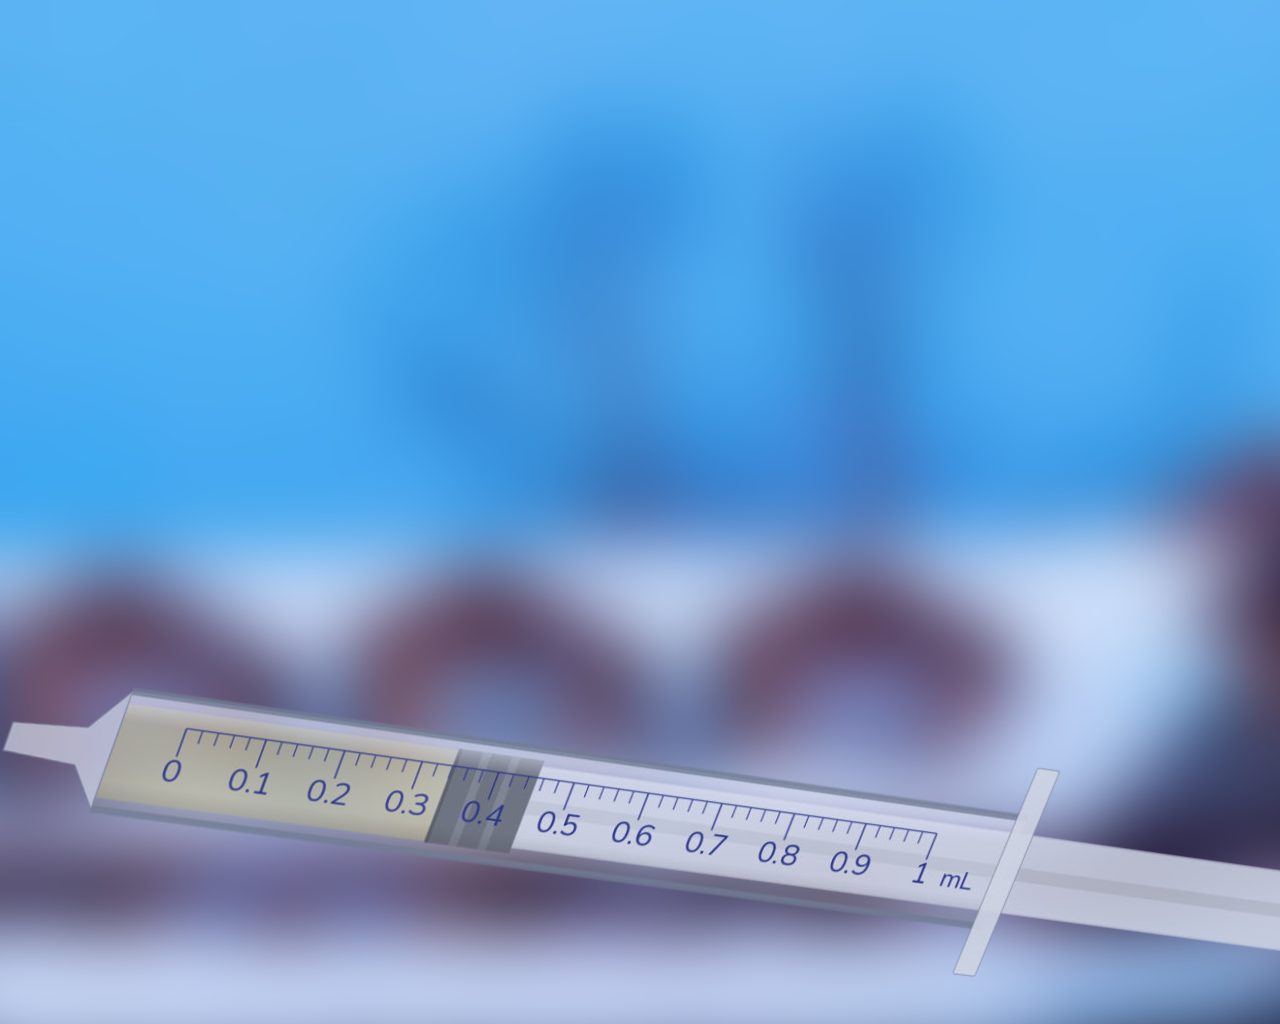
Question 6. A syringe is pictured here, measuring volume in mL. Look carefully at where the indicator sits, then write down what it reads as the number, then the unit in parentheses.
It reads 0.34 (mL)
